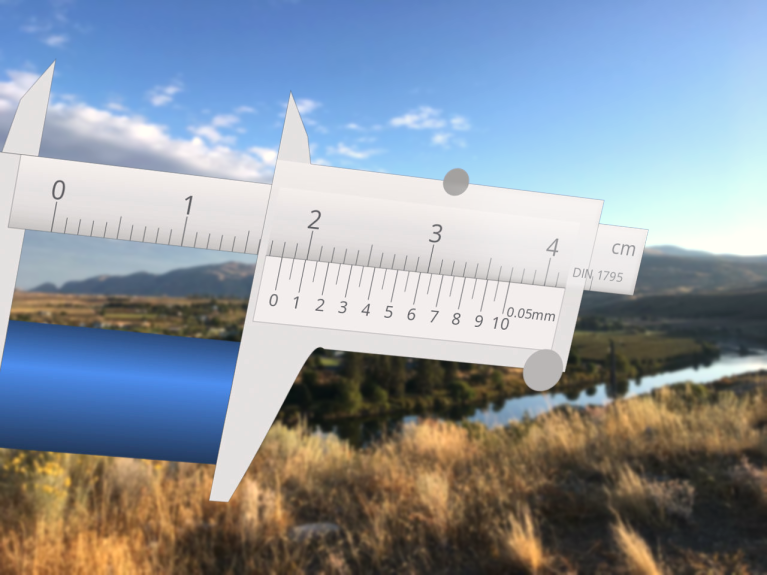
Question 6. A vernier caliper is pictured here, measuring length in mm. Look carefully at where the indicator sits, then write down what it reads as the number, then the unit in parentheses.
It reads 18.0 (mm)
